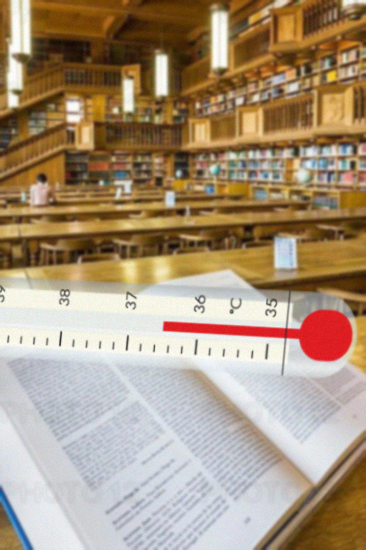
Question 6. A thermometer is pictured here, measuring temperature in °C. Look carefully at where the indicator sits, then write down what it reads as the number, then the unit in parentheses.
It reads 36.5 (°C)
